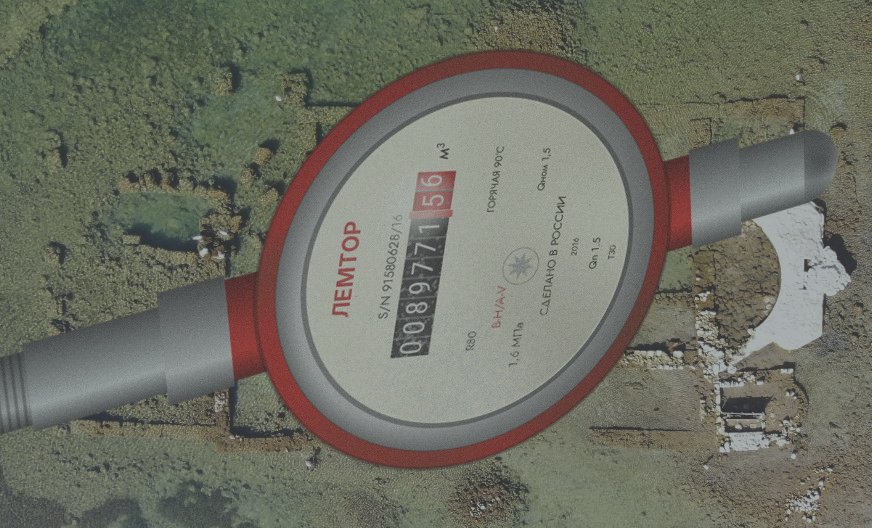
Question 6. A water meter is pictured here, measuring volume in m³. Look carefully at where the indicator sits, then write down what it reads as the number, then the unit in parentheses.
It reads 89771.56 (m³)
